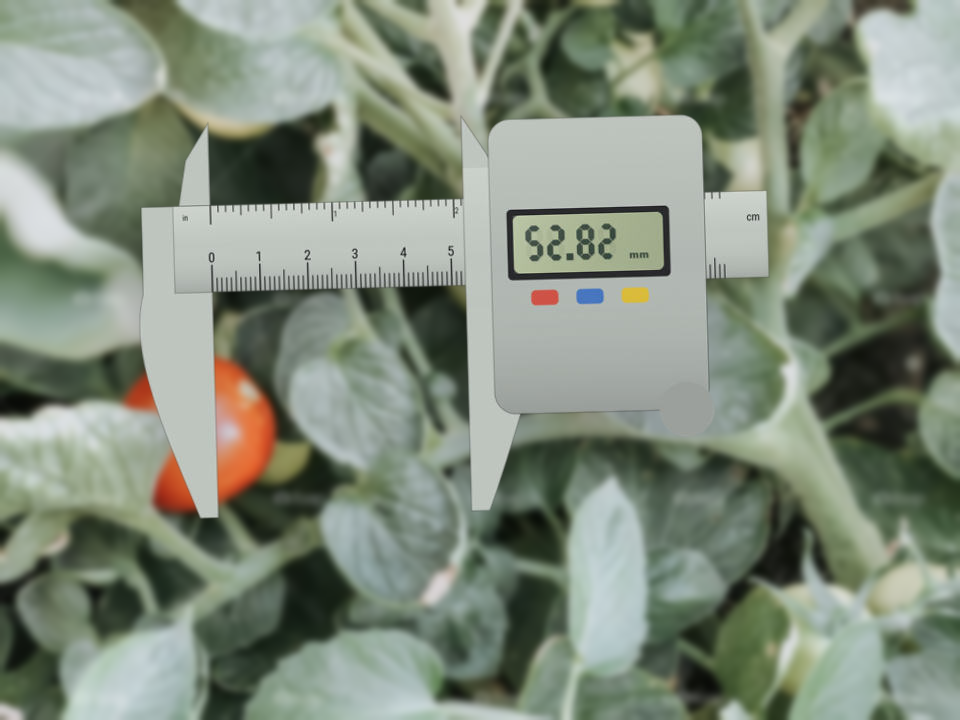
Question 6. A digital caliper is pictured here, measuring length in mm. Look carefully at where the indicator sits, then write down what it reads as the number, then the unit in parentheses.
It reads 52.82 (mm)
